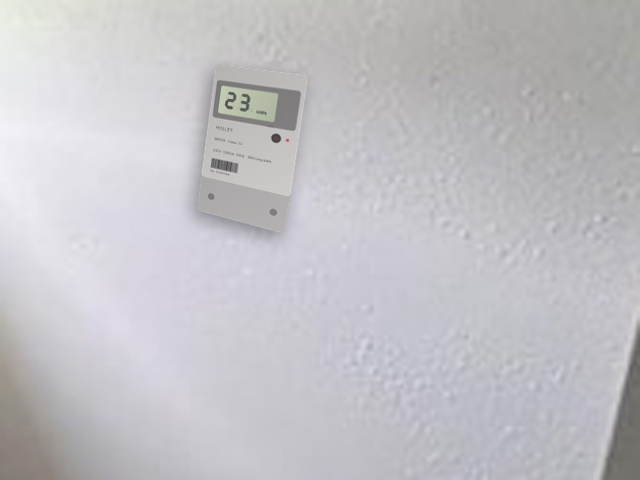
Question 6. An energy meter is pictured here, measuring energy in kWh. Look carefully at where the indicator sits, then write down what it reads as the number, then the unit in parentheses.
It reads 23 (kWh)
